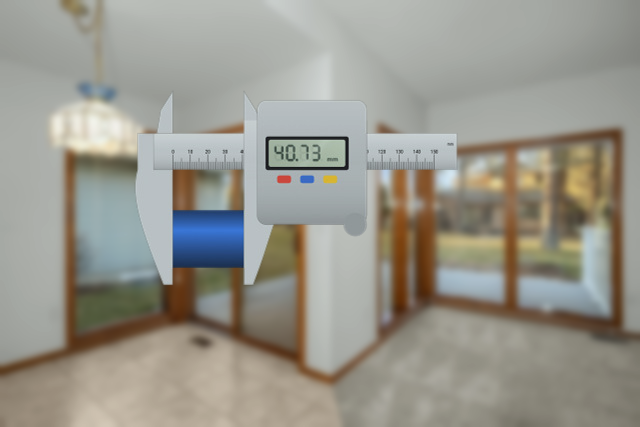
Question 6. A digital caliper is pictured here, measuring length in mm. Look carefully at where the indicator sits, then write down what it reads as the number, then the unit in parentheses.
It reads 40.73 (mm)
